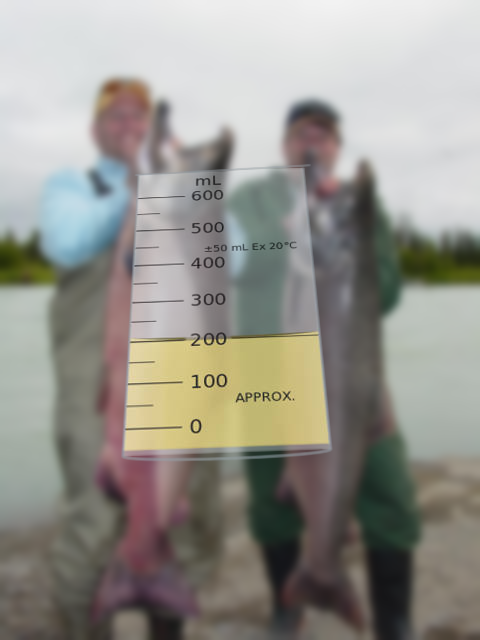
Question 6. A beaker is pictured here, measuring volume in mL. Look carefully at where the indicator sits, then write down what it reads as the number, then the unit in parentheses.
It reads 200 (mL)
